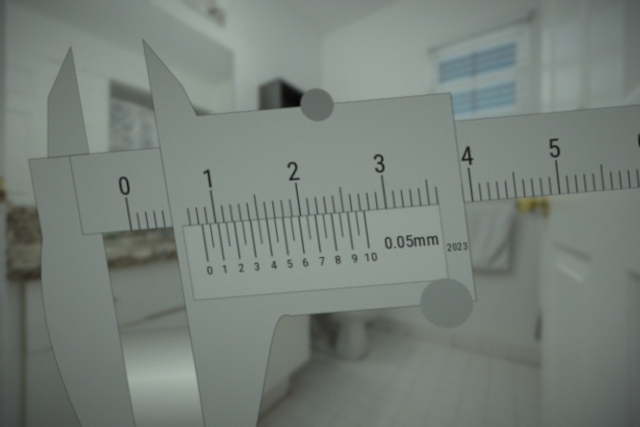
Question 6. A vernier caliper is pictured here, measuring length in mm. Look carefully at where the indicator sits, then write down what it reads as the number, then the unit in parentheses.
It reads 8.4 (mm)
